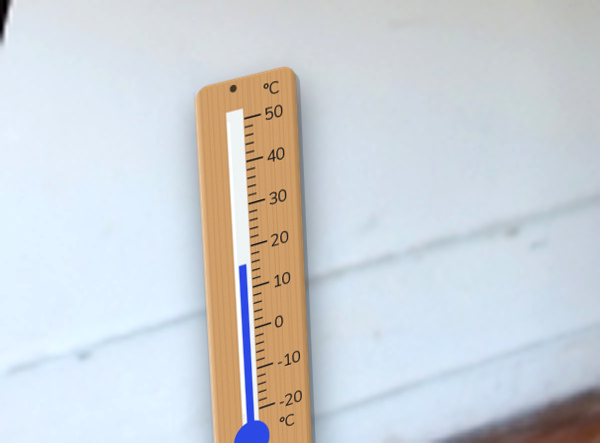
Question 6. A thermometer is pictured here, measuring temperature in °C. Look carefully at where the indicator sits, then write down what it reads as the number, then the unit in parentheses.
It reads 16 (°C)
